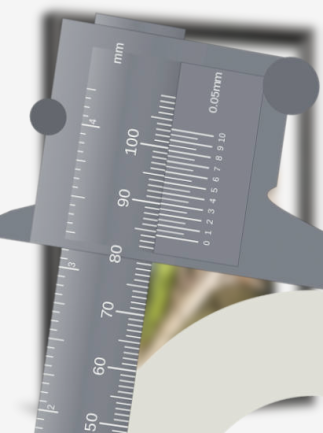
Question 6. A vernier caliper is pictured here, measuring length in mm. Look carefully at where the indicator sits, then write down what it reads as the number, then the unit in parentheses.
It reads 84.4 (mm)
